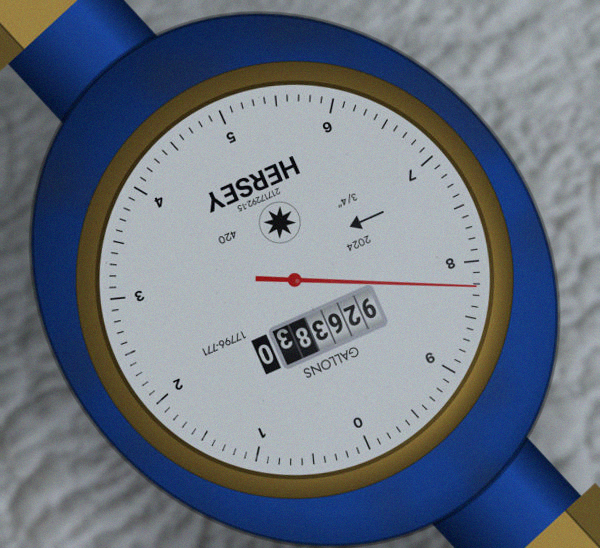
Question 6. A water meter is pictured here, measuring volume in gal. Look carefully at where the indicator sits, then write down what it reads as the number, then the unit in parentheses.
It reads 9263828.2 (gal)
